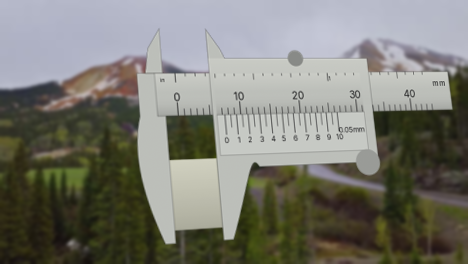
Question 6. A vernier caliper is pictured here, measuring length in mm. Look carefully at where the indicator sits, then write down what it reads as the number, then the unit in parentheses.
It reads 7.4 (mm)
